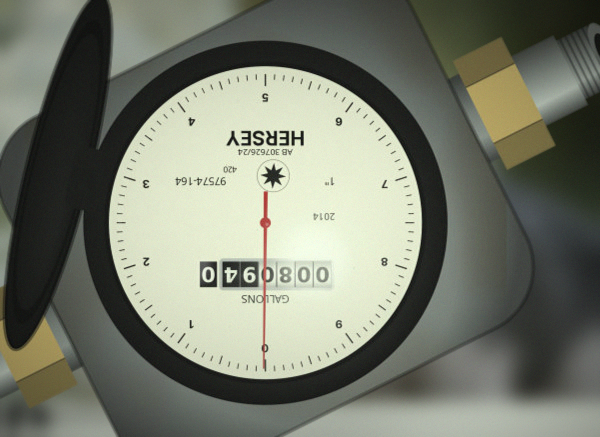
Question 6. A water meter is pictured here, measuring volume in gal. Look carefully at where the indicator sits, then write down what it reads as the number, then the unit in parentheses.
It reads 80940.0 (gal)
